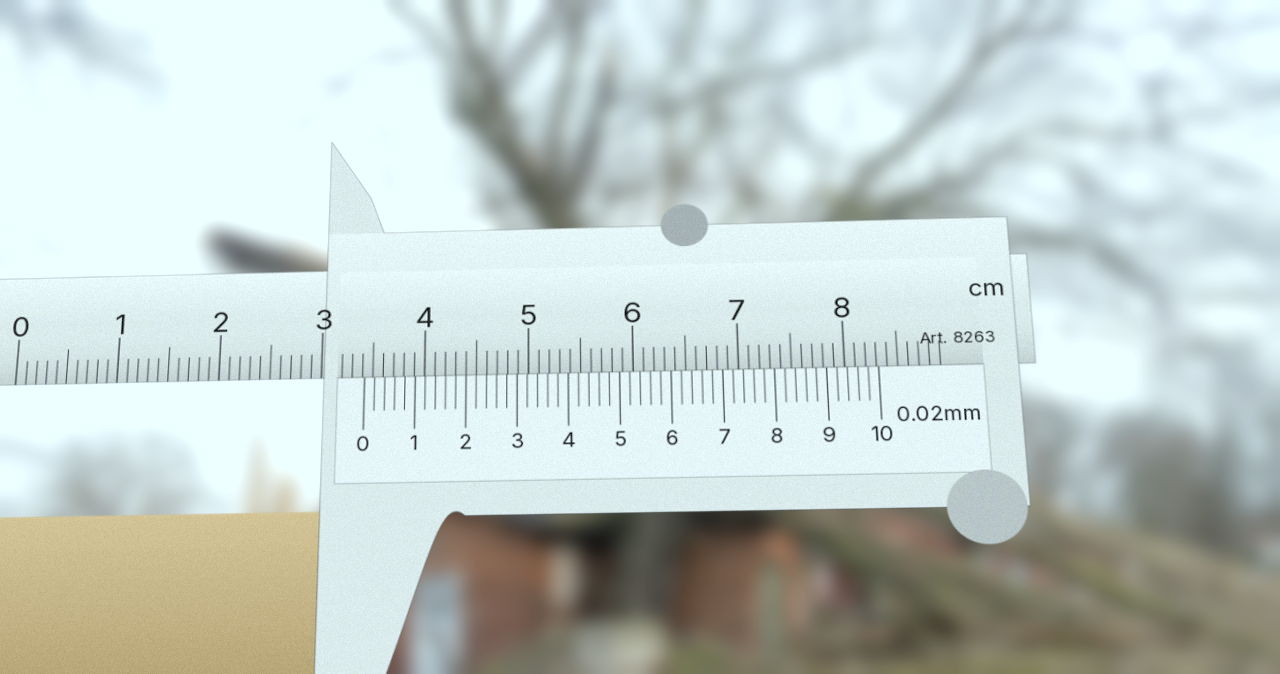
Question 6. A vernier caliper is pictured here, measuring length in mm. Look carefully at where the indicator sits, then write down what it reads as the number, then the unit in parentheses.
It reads 34.2 (mm)
